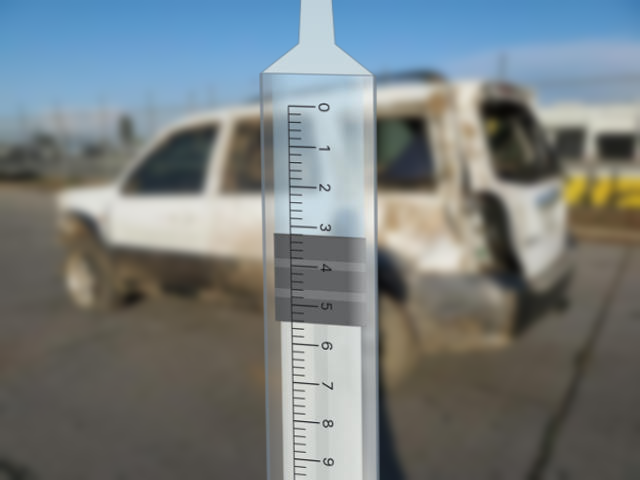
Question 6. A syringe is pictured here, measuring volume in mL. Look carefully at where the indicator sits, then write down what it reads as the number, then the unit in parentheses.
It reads 3.2 (mL)
